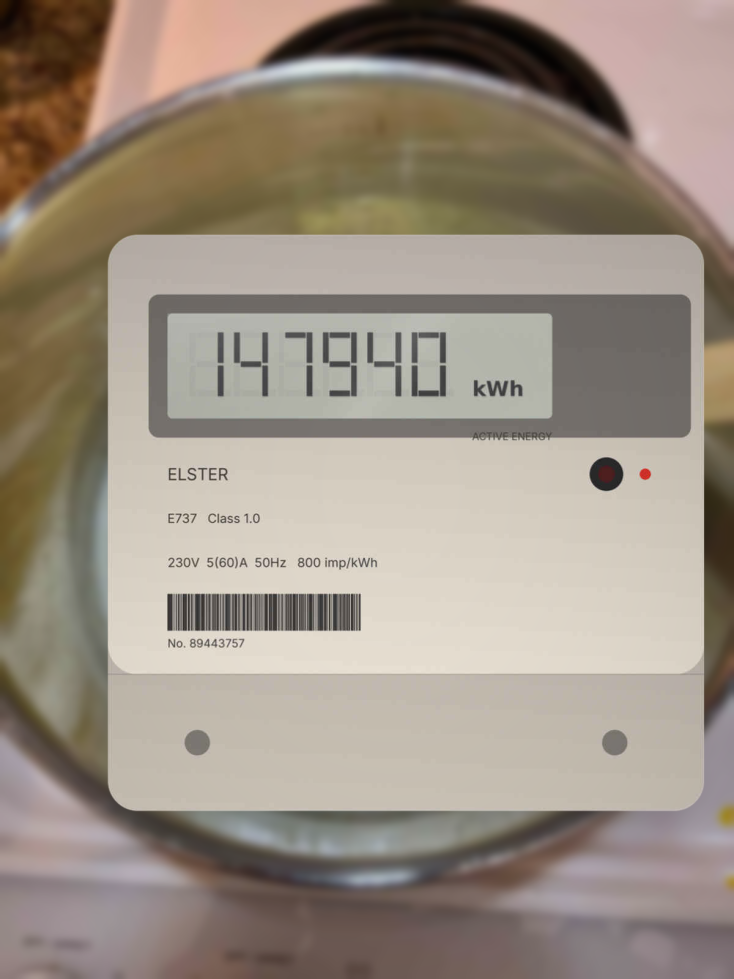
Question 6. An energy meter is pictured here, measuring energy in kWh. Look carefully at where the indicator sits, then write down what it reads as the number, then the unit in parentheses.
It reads 147940 (kWh)
